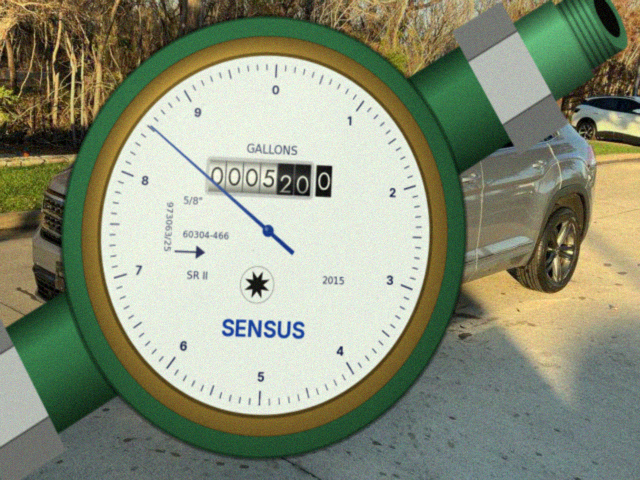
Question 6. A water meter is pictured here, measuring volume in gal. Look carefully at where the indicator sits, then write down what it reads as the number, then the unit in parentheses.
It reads 5198.5 (gal)
